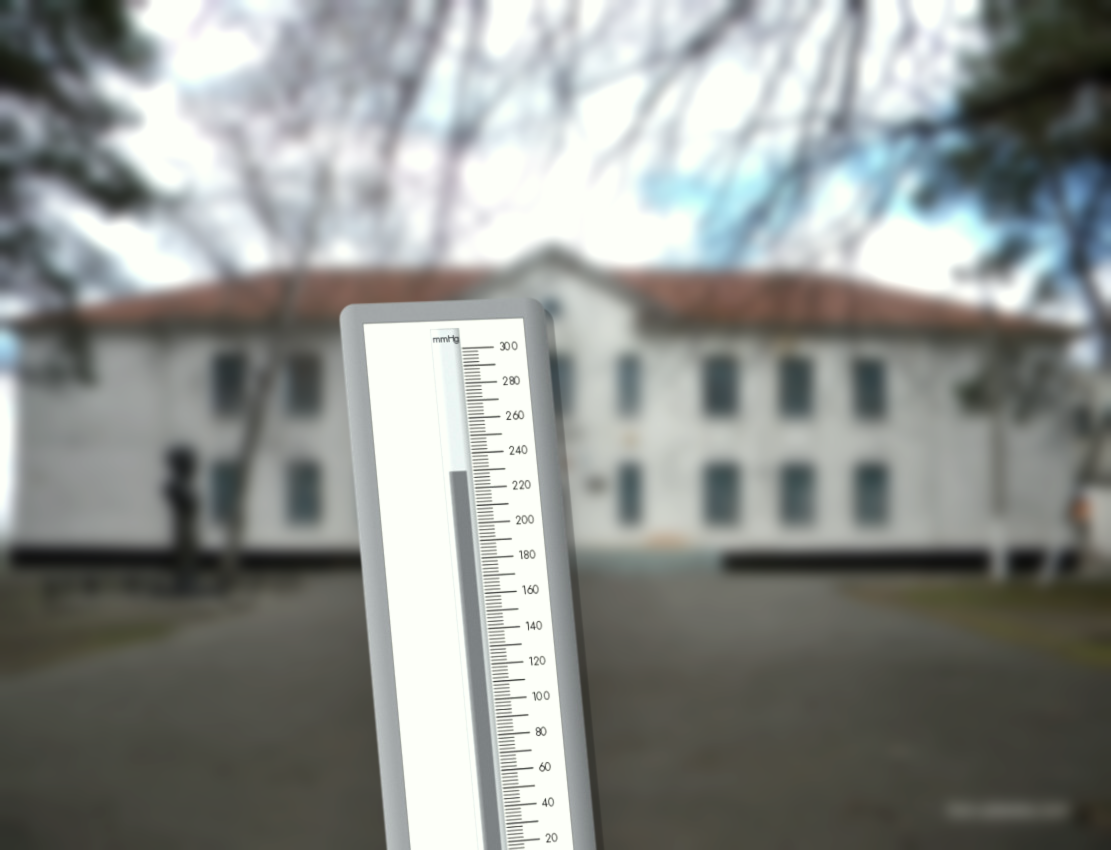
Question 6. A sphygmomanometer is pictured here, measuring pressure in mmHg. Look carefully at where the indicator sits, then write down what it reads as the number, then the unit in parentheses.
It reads 230 (mmHg)
